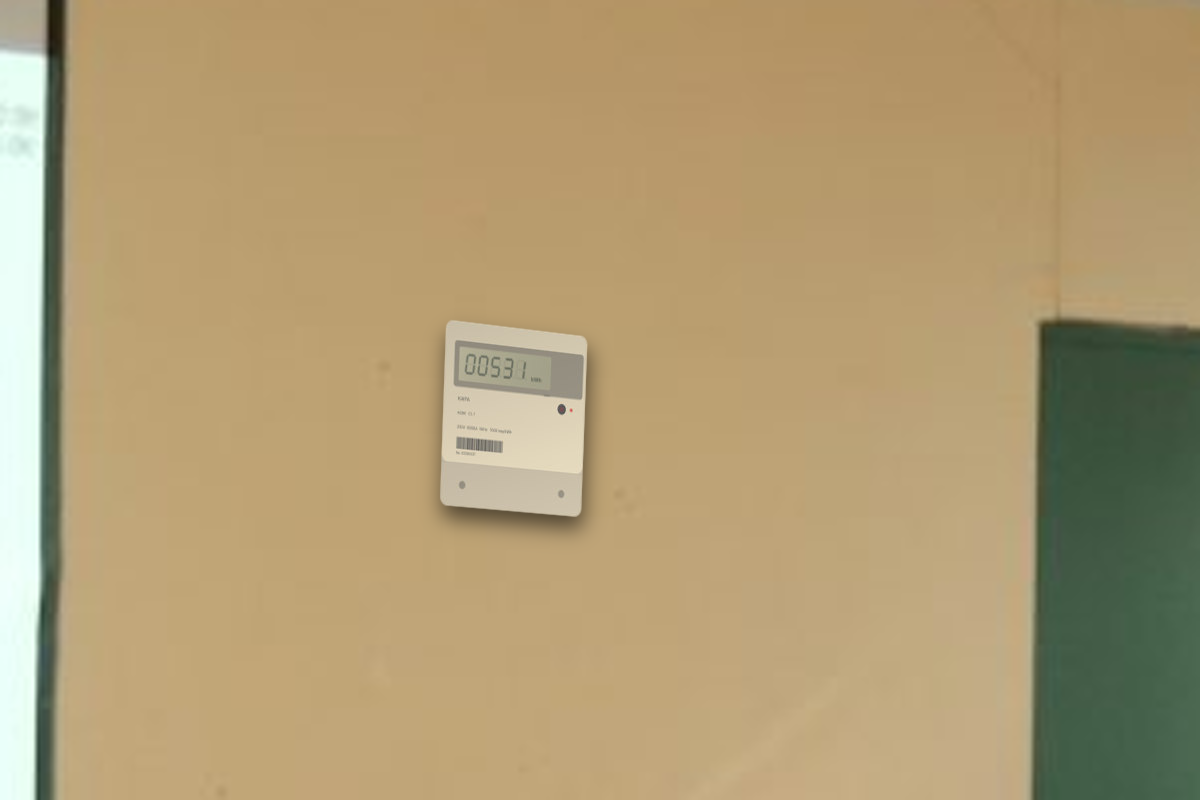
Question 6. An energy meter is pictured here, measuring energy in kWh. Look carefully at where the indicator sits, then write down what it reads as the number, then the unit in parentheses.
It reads 531 (kWh)
